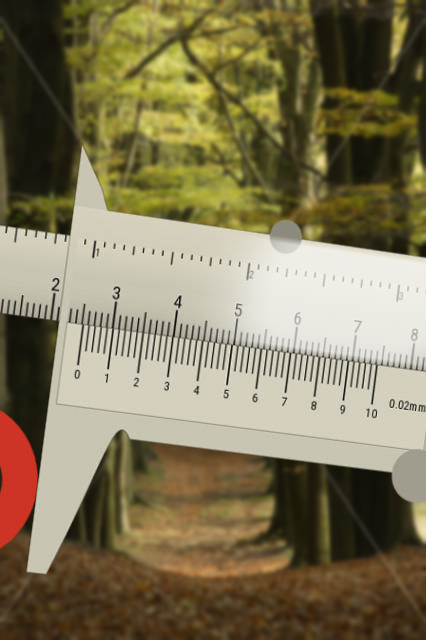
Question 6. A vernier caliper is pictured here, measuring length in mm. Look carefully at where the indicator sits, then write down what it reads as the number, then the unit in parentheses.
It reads 25.2 (mm)
